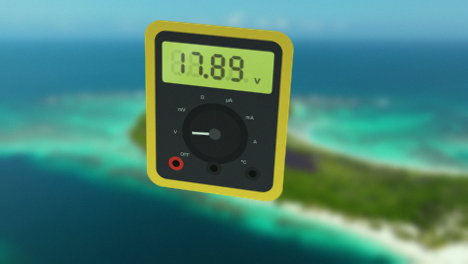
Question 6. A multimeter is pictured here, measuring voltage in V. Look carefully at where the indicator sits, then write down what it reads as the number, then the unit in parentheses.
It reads 17.89 (V)
